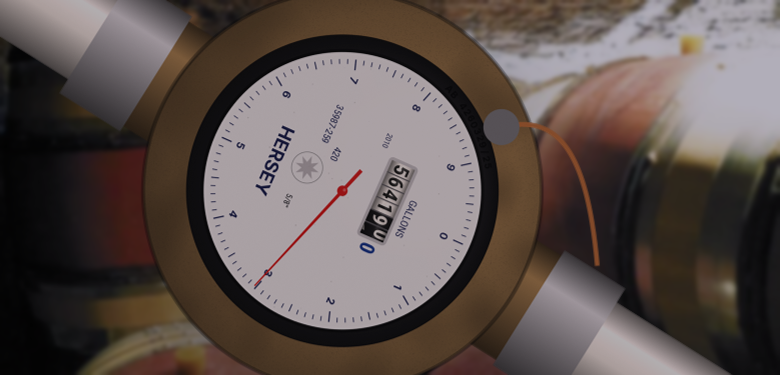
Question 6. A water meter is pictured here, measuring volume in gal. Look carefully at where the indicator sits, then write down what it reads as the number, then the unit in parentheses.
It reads 5641903.0 (gal)
